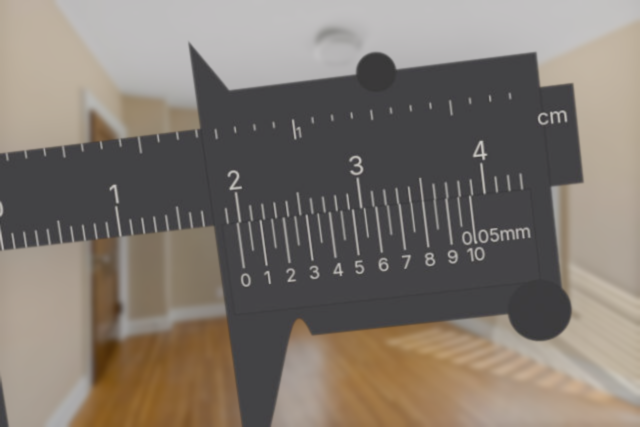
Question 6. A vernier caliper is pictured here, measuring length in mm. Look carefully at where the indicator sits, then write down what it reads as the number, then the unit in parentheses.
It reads 19.8 (mm)
